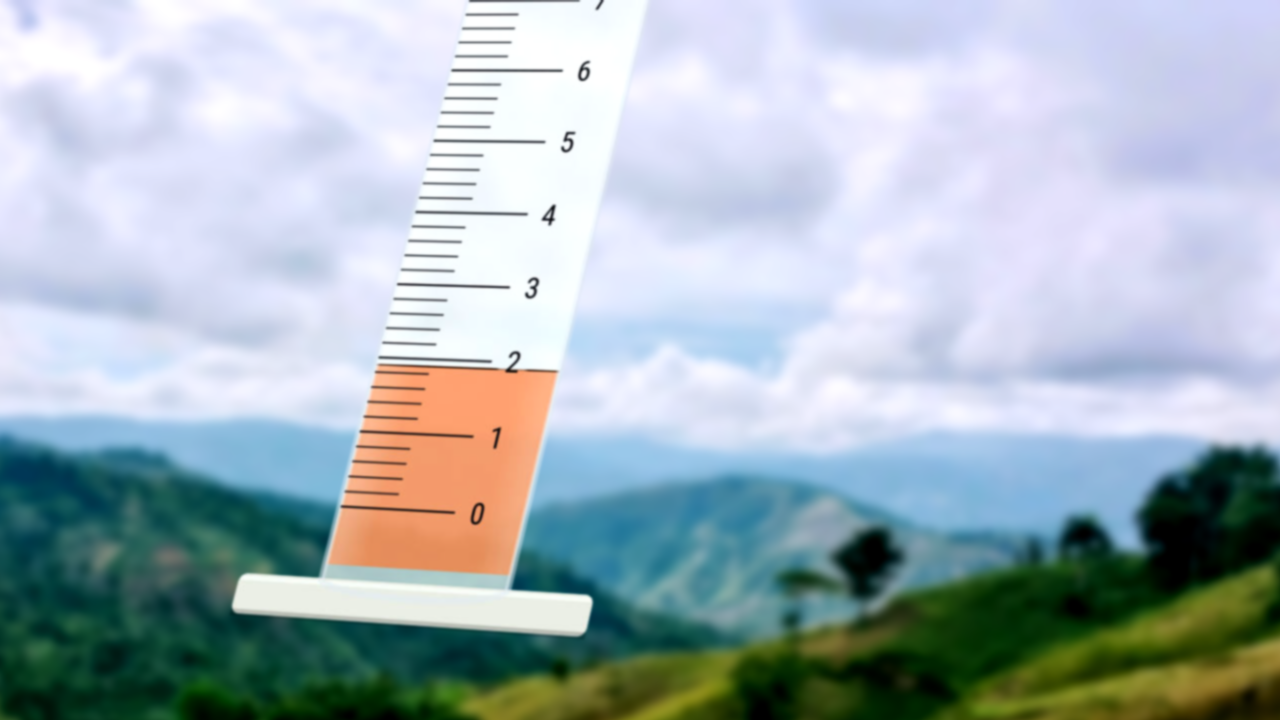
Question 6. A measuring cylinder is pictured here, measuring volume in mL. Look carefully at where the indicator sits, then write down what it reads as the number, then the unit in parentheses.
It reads 1.9 (mL)
